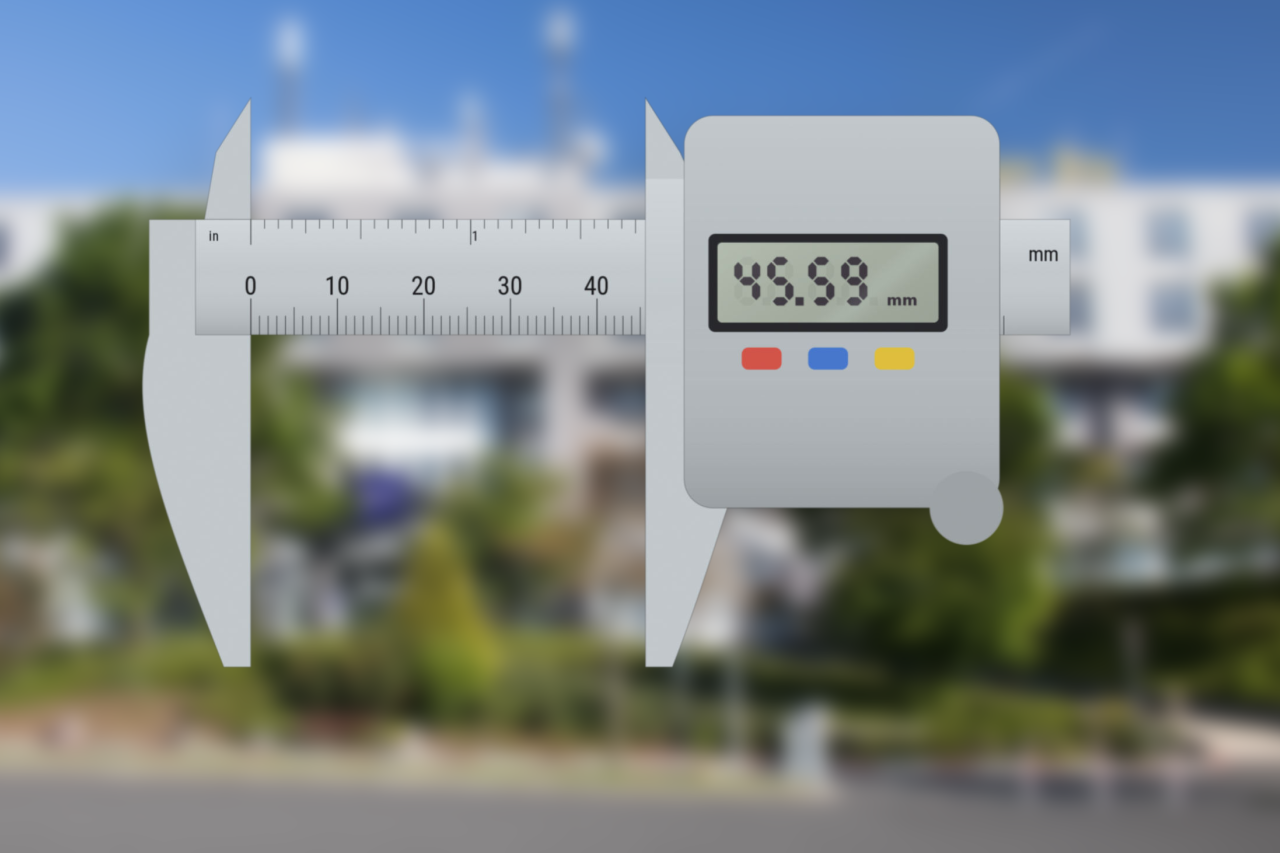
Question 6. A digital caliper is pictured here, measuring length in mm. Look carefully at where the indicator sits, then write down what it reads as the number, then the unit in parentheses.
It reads 45.59 (mm)
